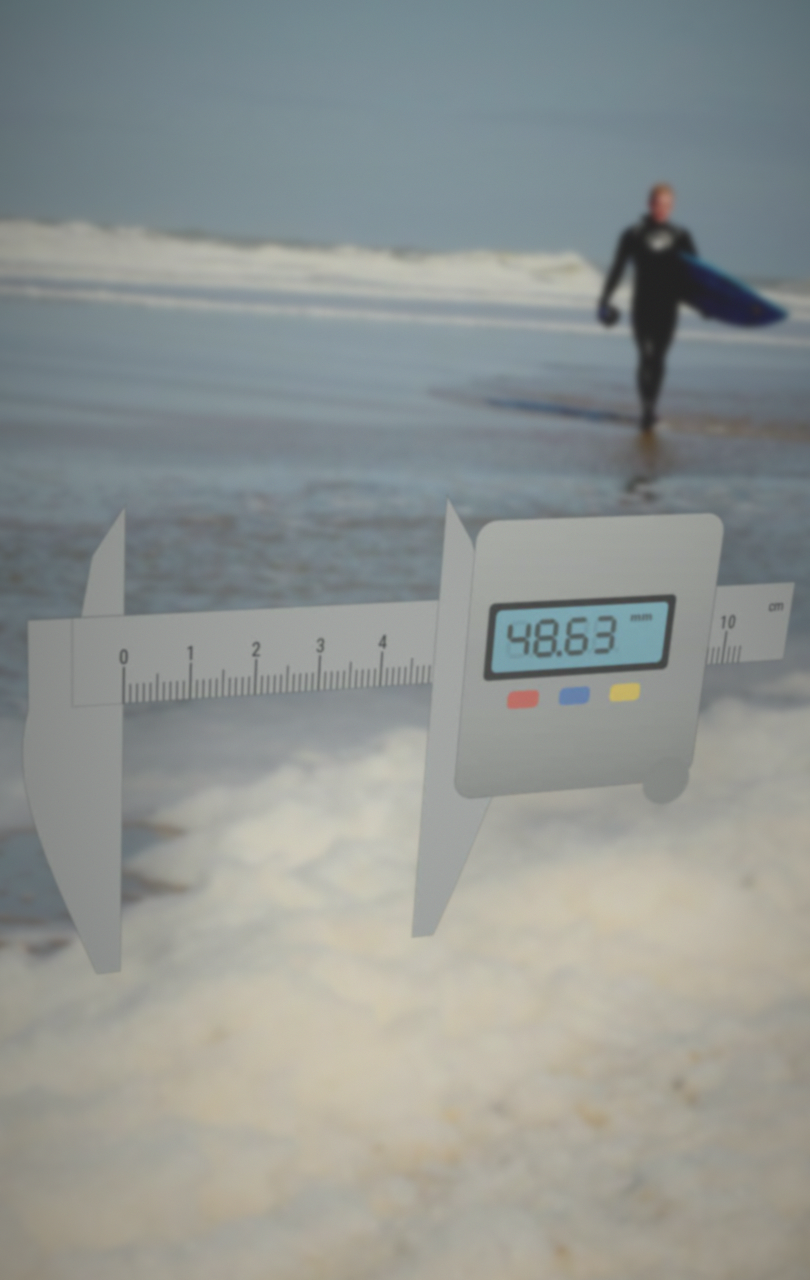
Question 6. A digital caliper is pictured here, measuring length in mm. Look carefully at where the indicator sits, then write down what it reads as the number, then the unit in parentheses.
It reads 48.63 (mm)
